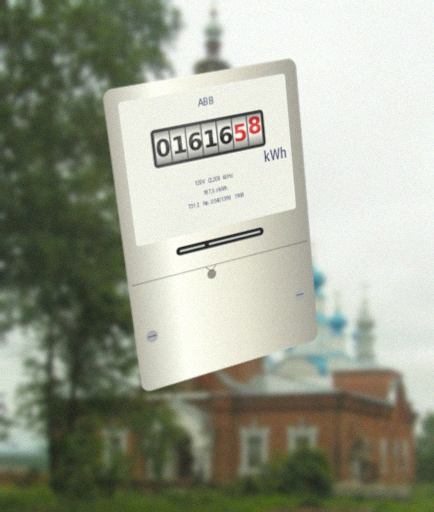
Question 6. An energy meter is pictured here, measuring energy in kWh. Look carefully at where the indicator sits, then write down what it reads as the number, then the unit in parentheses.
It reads 1616.58 (kWh)
